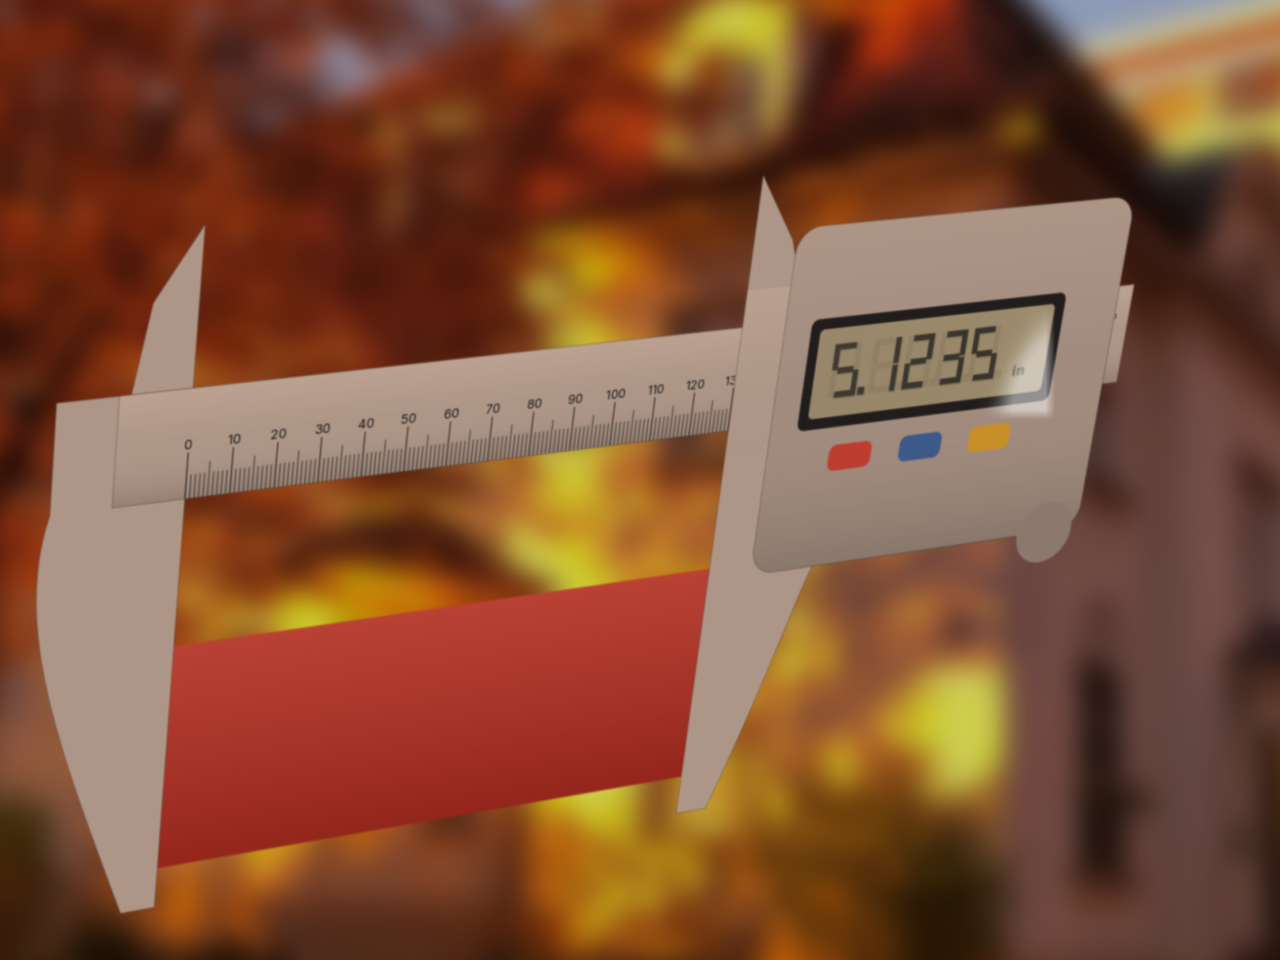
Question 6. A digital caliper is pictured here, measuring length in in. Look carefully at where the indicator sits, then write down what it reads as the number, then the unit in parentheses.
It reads 5.1235 (in)
